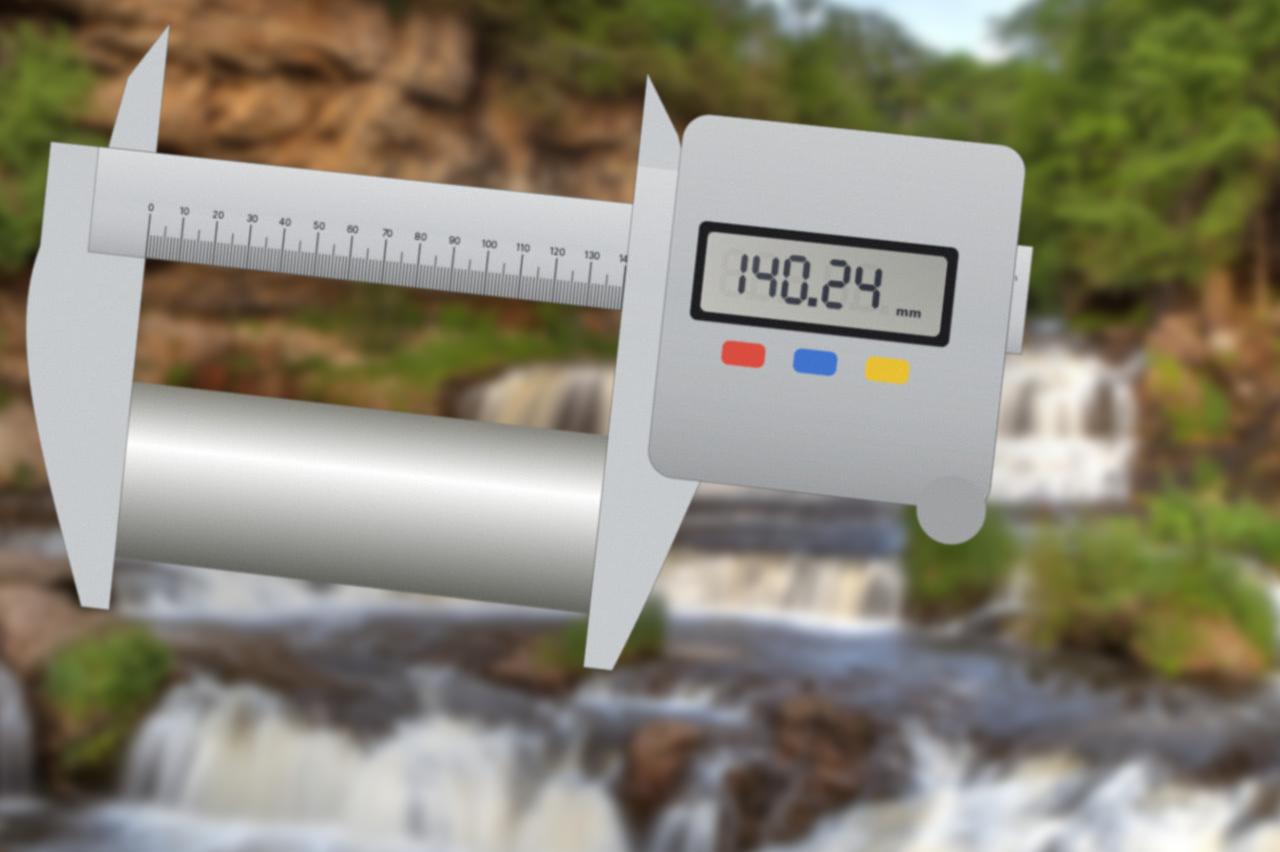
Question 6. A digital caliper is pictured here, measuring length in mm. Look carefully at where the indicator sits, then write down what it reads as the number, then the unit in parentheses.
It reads 140.24 (mm)
